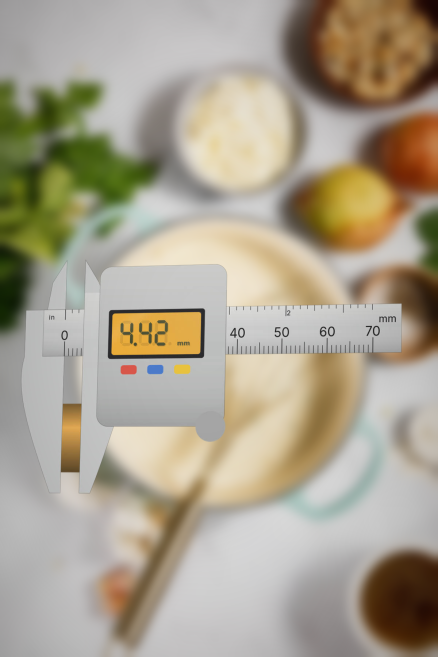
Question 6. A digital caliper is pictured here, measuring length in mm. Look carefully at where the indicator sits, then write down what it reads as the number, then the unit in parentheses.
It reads 4.42 (mm)
